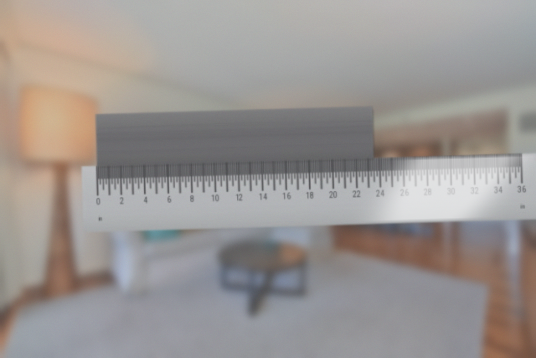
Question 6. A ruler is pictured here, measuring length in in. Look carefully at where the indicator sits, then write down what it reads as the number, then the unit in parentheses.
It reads 23.5 (in)
